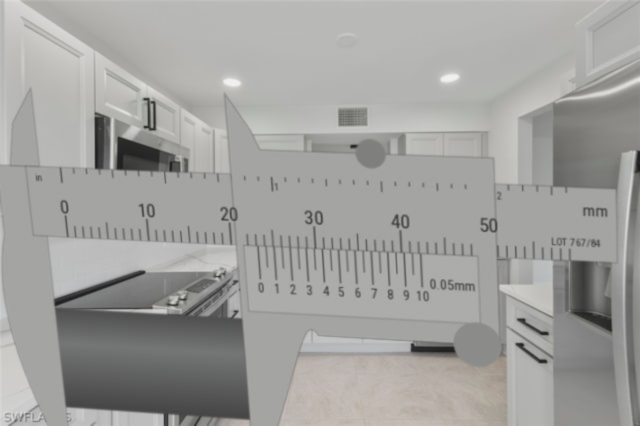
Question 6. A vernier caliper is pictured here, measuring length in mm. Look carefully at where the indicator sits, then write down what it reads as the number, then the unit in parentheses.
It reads 23.2 (mm)
